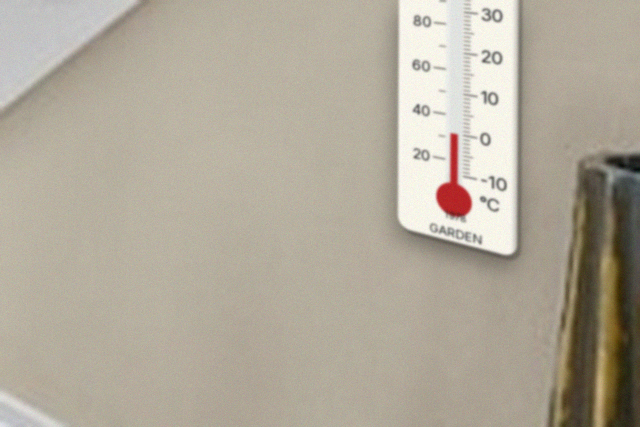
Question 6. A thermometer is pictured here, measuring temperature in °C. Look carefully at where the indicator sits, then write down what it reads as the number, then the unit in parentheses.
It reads 0 (°C)
